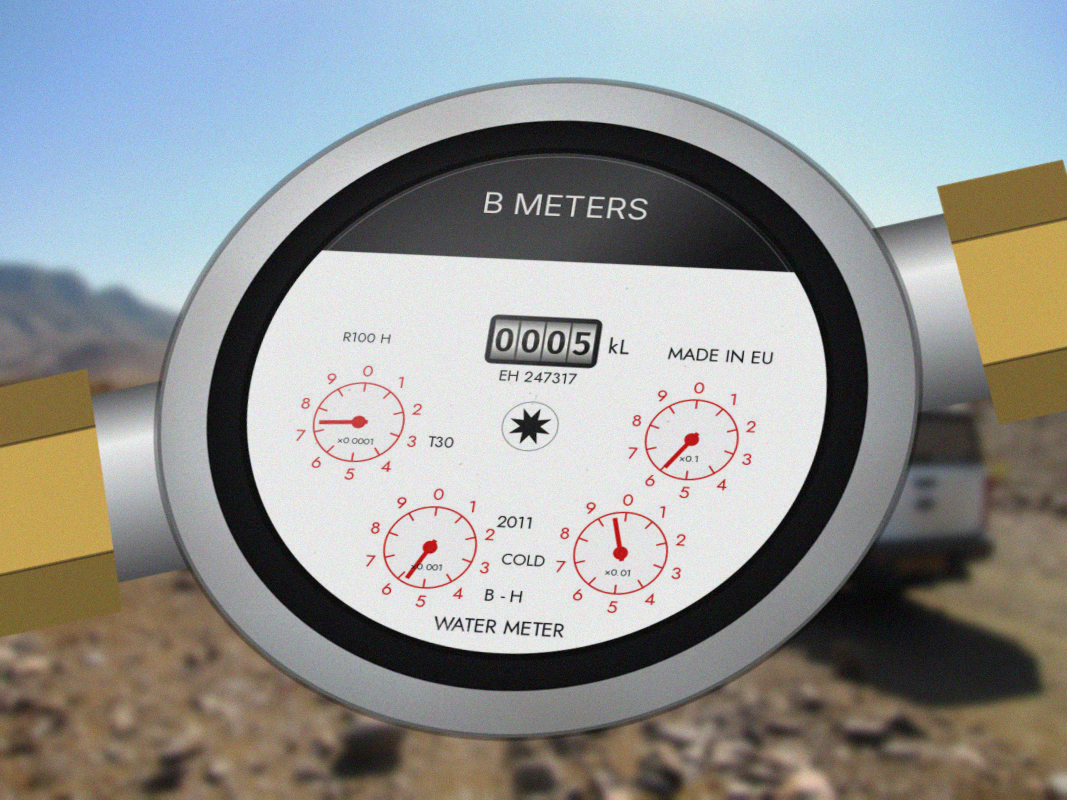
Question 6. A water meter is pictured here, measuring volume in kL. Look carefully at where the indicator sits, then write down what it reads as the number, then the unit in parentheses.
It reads 5.5957 (kL)
